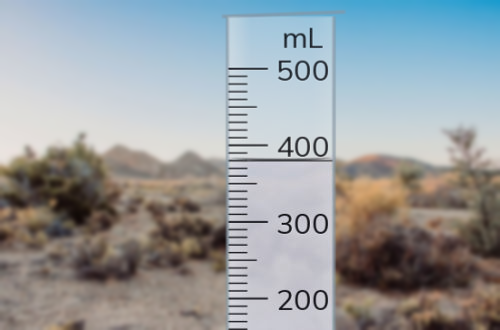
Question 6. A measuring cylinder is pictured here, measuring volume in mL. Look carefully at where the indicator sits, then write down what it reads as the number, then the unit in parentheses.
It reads 380 (mL)
